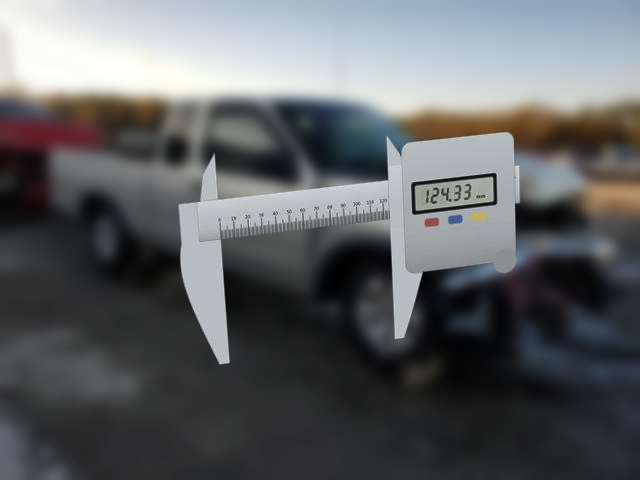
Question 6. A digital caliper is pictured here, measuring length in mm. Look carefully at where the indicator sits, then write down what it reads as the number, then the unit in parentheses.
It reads 124.33 (mm)
